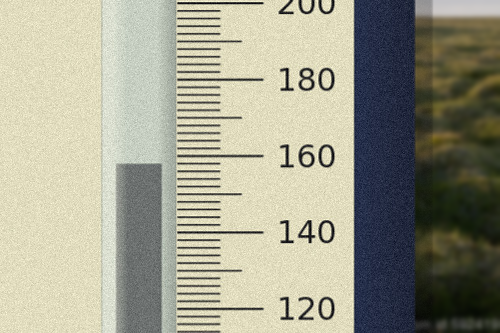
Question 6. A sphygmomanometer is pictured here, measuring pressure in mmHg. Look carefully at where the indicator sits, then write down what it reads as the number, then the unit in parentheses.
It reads 158 (mmHg)
